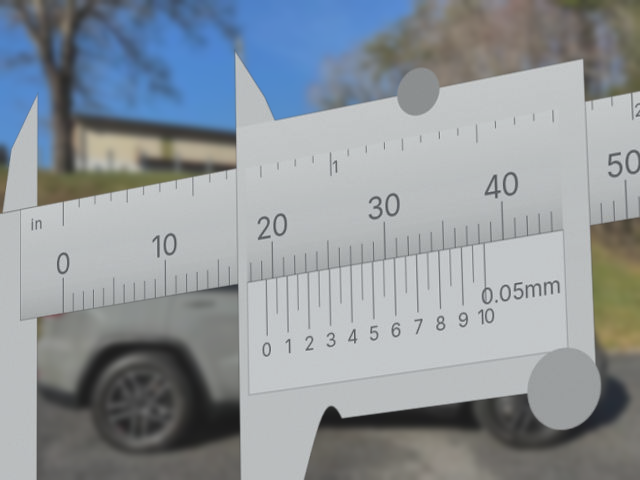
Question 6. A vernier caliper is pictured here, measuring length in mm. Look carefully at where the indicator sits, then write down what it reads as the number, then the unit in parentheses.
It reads 19.4 (mm)
